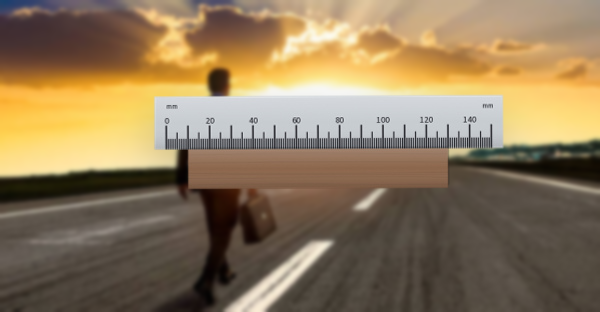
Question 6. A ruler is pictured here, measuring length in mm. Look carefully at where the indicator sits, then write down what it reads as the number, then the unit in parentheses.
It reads 120 (mm)
